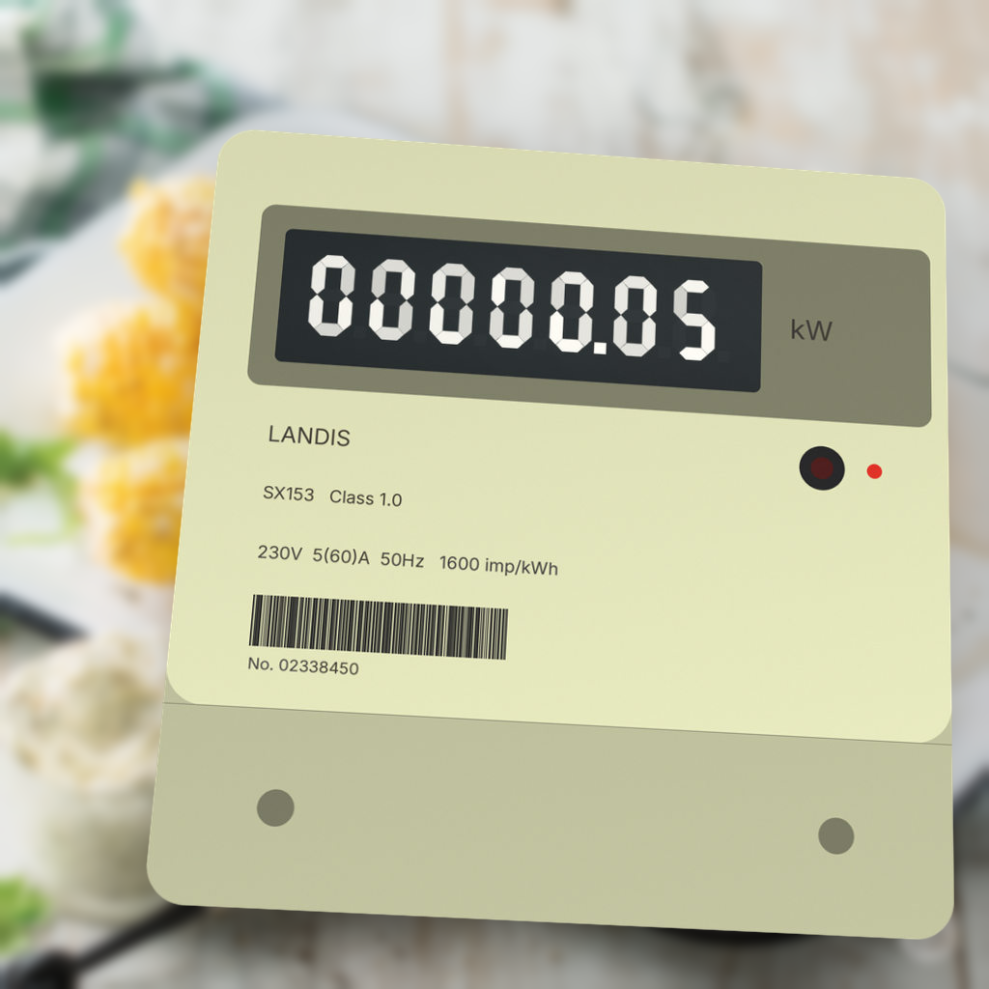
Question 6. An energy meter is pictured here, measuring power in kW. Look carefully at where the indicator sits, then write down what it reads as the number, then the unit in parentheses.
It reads 0.05 (kW)
